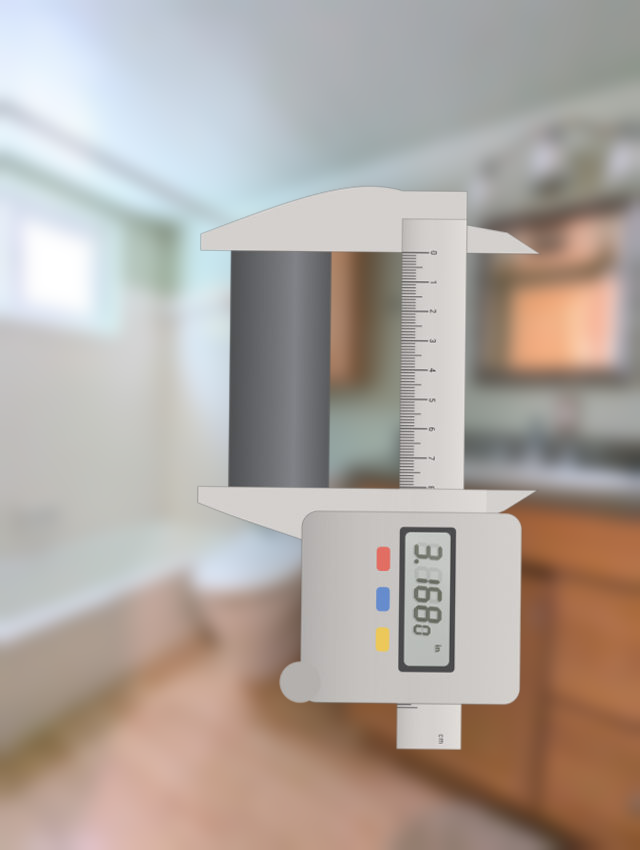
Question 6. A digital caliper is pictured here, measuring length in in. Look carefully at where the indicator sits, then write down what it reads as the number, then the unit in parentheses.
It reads 3.1680 (in)
